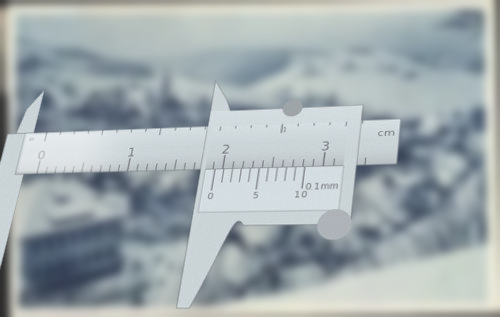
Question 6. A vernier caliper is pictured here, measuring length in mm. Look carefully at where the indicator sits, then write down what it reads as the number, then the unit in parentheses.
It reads 19.2 (mm)
